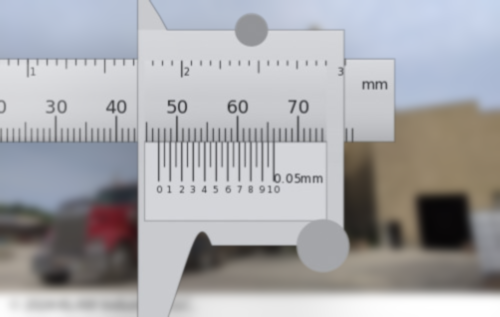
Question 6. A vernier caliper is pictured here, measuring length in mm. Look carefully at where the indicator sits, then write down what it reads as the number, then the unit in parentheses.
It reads 47.0 (mm)
